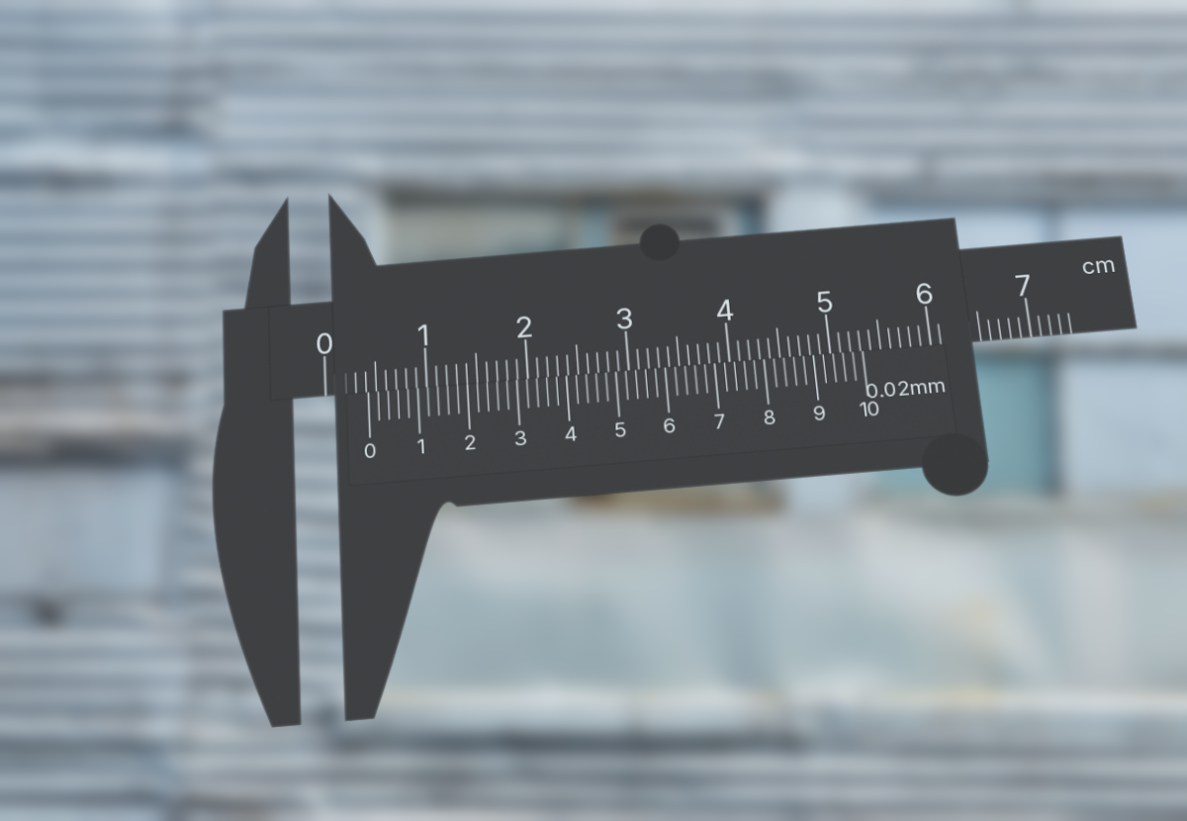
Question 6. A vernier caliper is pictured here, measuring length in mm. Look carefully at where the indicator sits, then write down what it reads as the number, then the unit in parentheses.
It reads 4.2 (mm)
